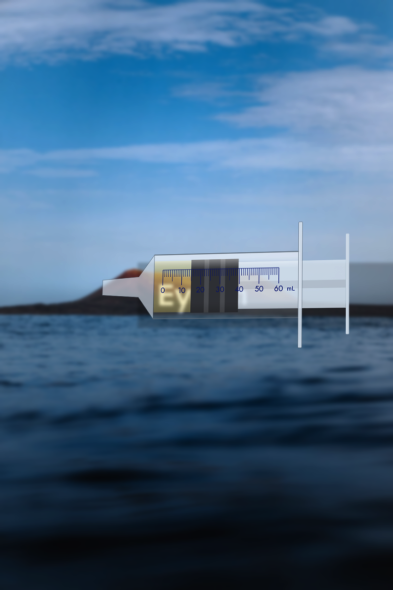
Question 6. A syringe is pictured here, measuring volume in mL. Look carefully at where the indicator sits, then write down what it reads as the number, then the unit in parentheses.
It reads 15 (mL)
